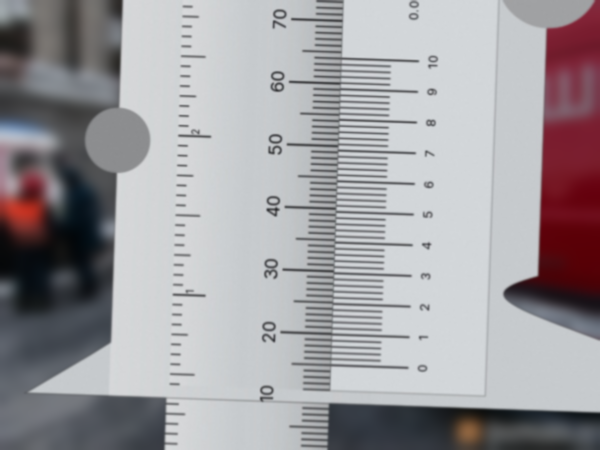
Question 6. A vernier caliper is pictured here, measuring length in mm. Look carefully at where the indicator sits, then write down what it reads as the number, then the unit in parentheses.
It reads 15.0 (mm)
